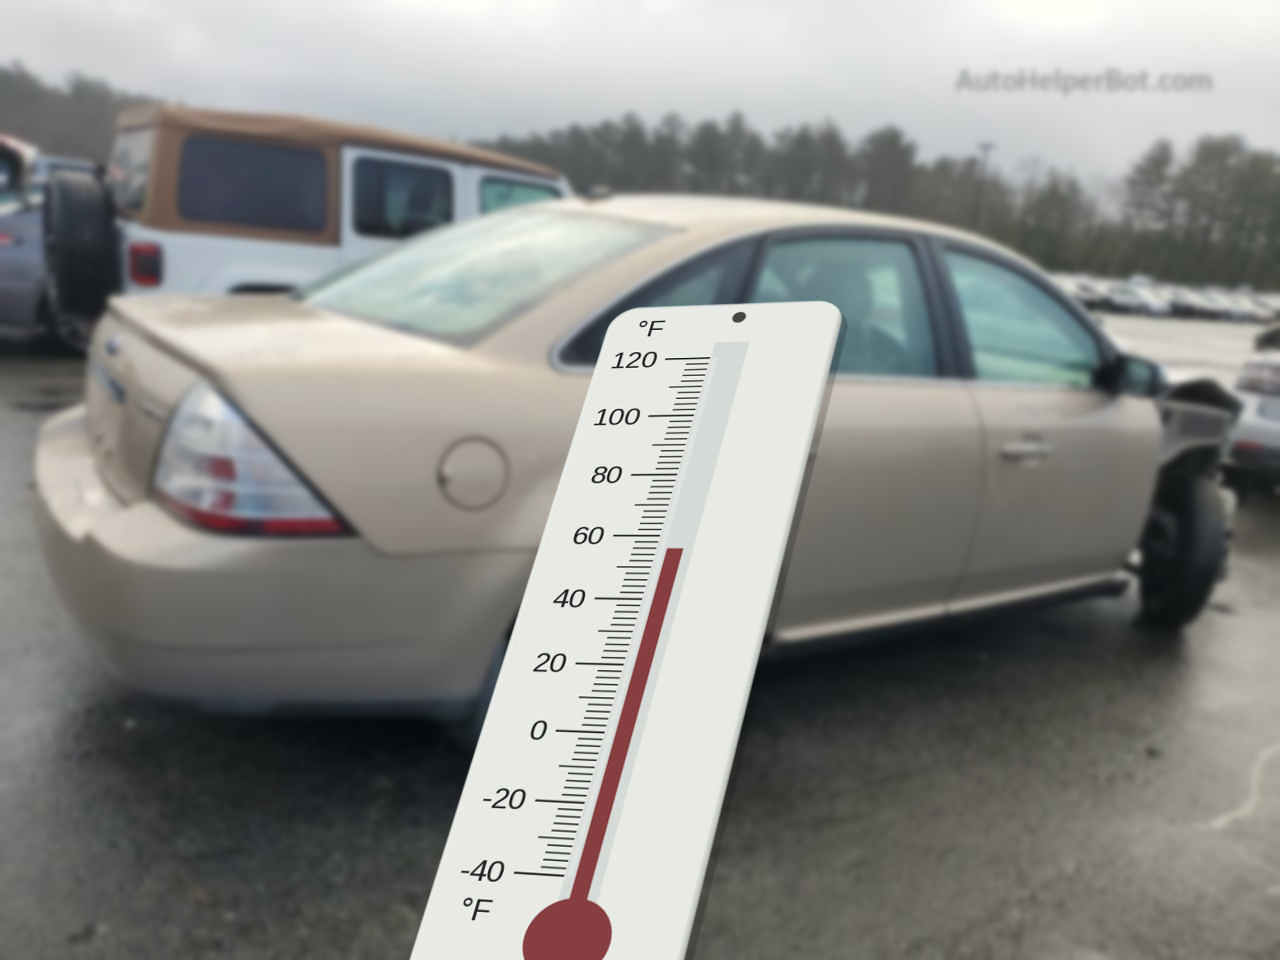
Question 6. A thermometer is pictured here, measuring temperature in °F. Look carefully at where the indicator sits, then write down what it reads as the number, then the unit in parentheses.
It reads 56 (°F)
